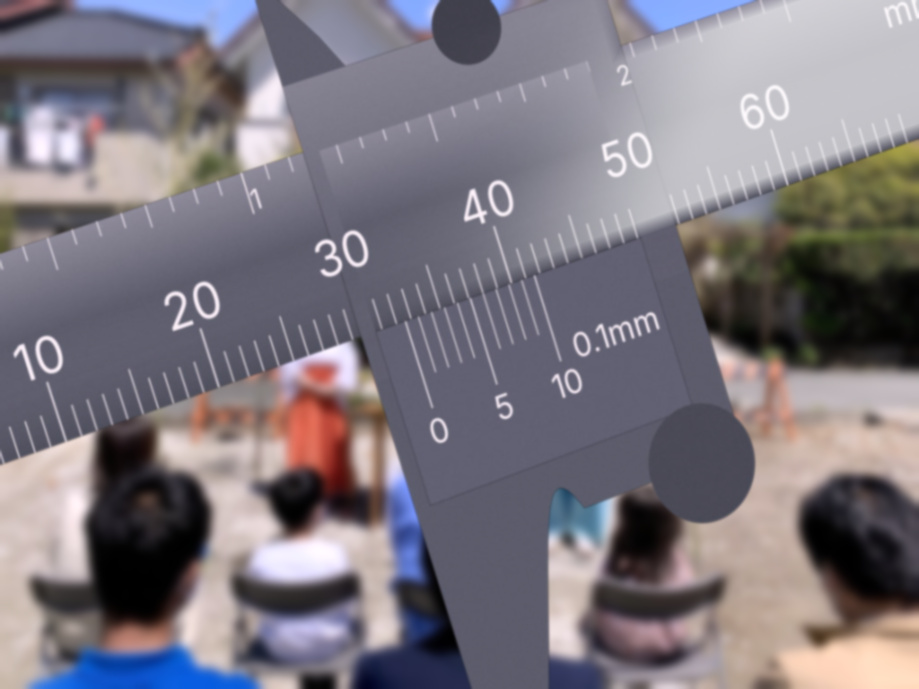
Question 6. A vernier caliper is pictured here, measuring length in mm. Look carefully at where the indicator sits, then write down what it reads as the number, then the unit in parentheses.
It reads 32.6 (mm)
